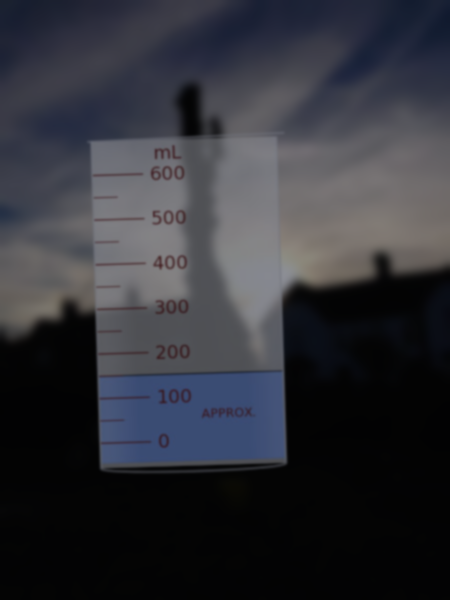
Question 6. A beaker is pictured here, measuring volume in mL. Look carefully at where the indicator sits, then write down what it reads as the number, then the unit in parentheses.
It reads 150 (mL)
